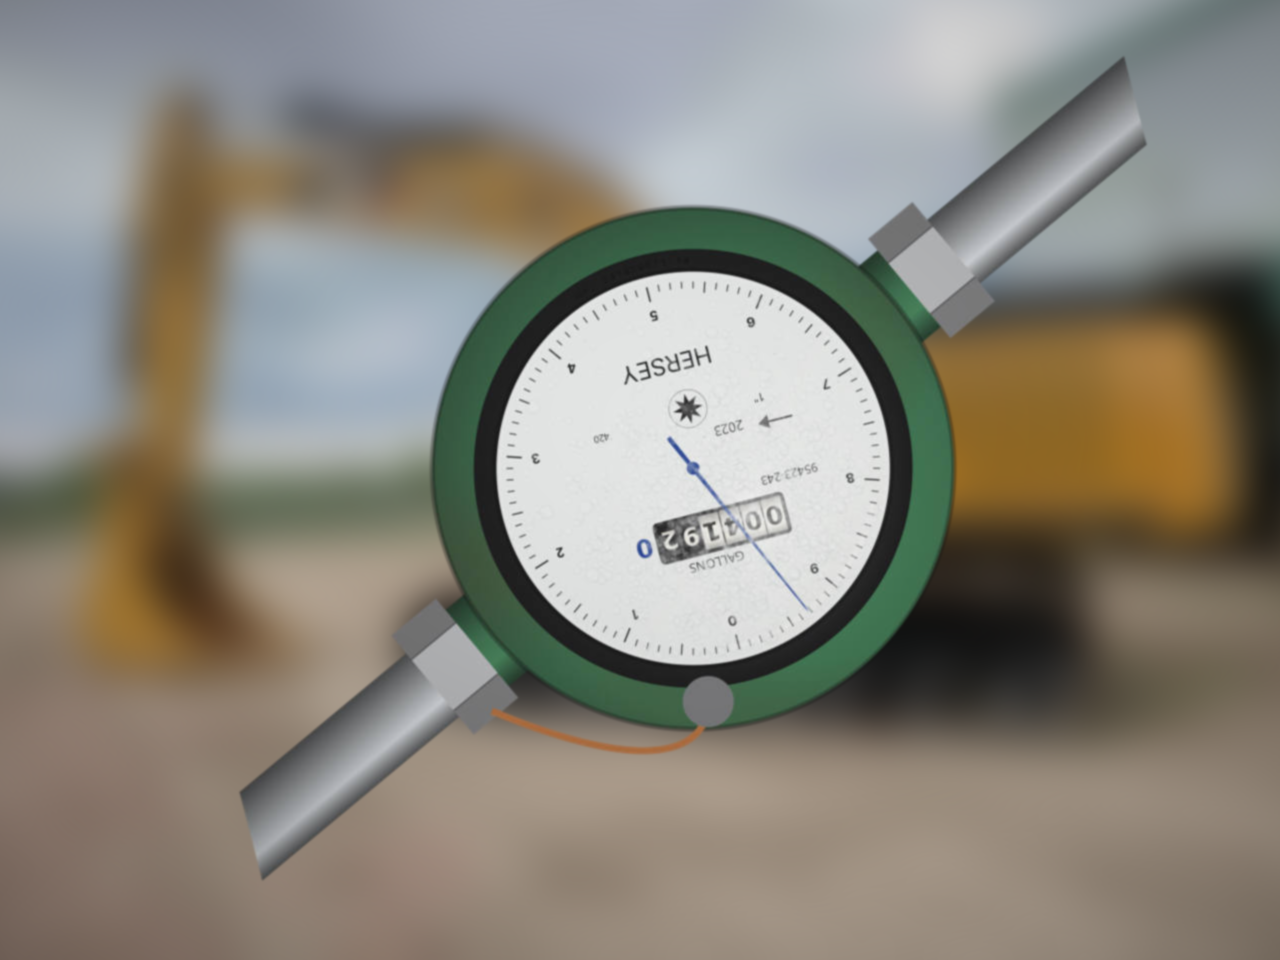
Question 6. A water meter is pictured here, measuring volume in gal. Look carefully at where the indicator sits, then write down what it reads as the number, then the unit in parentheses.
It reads 41919.3 (gal)
